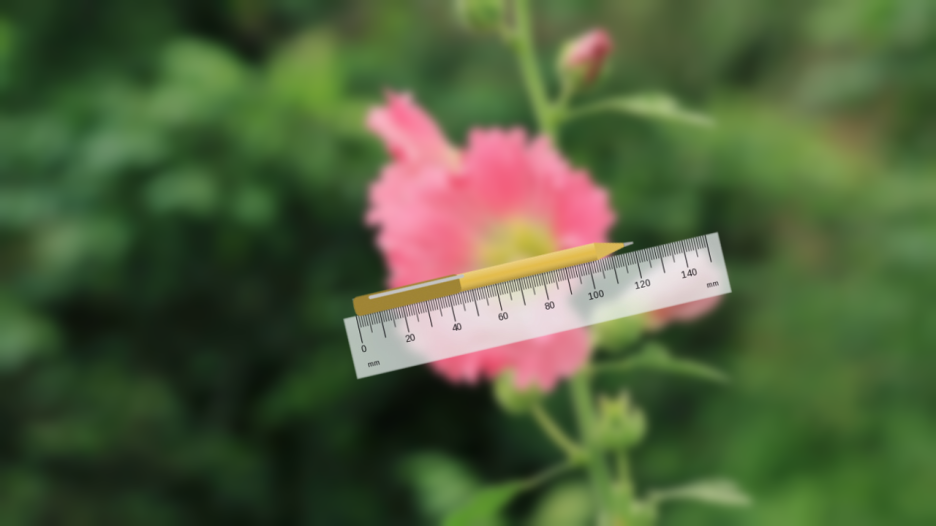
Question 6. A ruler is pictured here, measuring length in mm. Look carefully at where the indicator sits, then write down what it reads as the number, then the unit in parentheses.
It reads 120 (mm)
